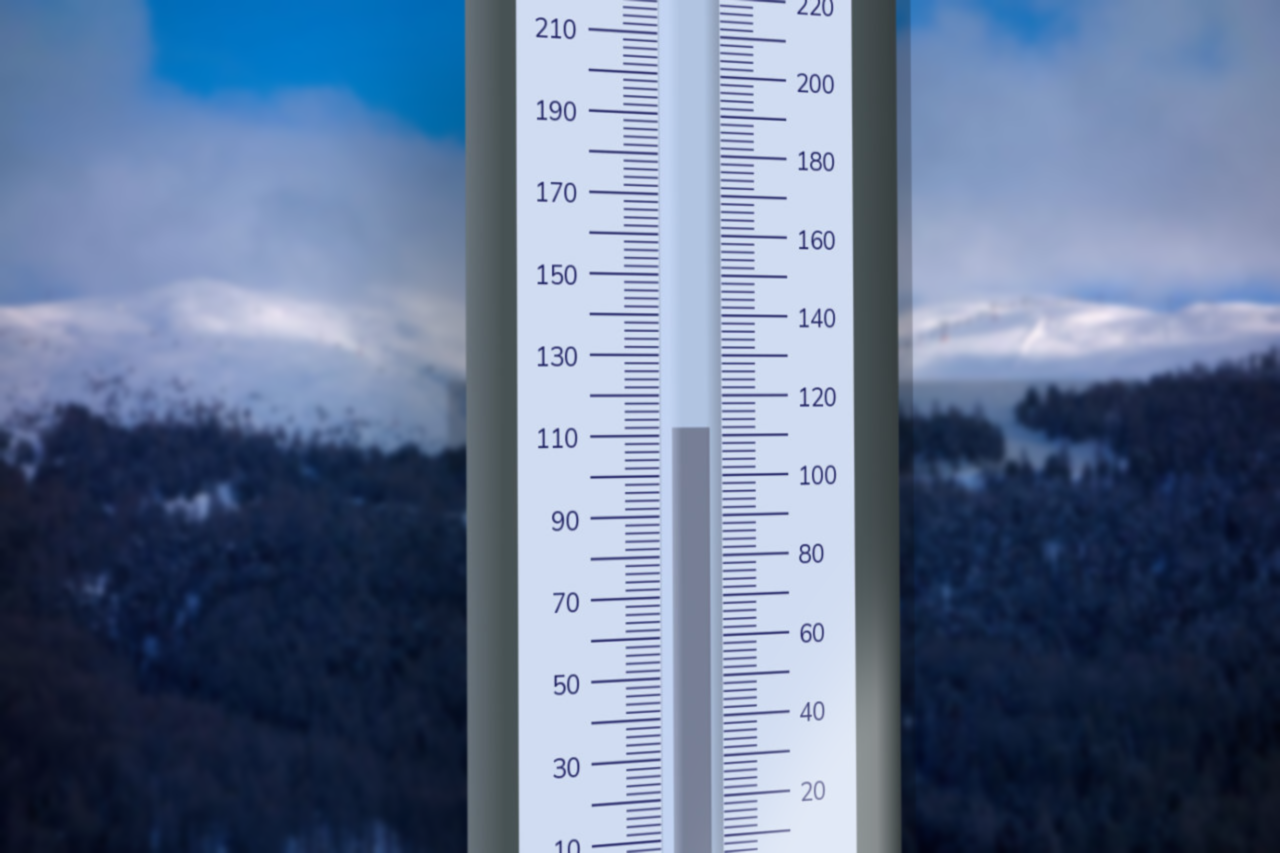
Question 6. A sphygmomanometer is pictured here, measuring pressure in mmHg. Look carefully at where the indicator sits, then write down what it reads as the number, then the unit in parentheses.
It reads 112 (mmHg)
